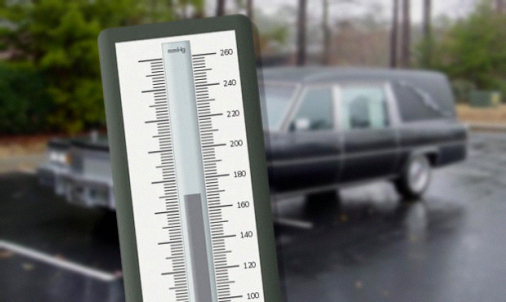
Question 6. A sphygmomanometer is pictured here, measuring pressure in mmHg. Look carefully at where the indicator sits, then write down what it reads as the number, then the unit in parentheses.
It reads 170 (mmHg)
